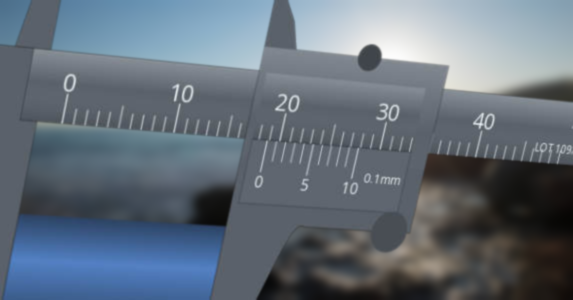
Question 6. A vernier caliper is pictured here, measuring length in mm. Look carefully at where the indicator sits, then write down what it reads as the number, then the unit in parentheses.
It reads 18.8 (mm)
